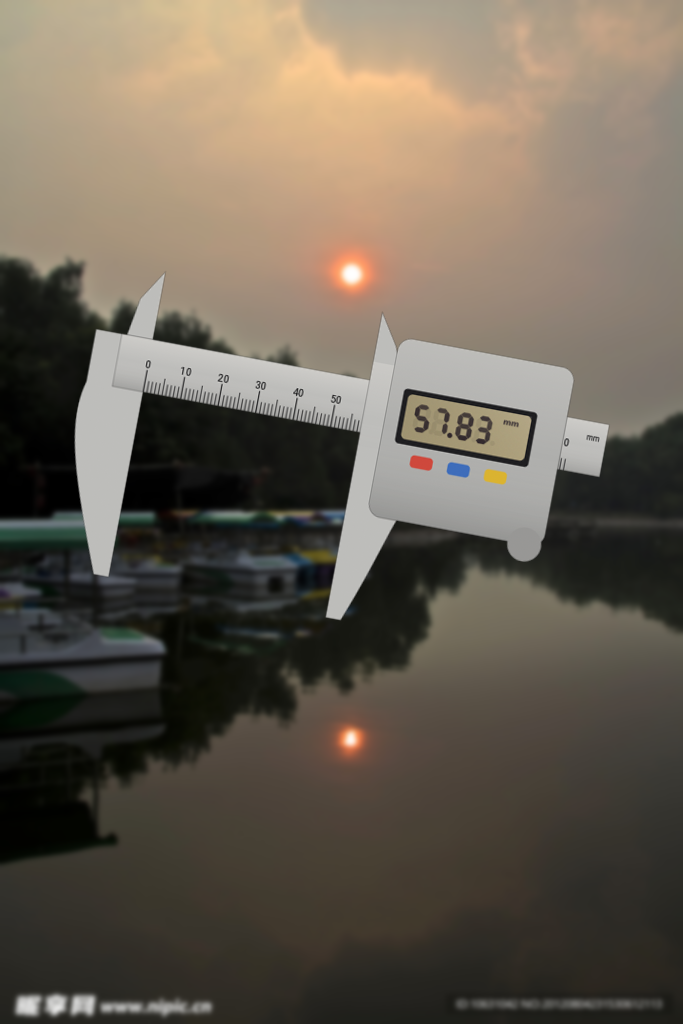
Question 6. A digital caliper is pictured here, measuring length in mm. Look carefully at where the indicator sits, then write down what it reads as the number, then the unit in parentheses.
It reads 57.83 (mm)
